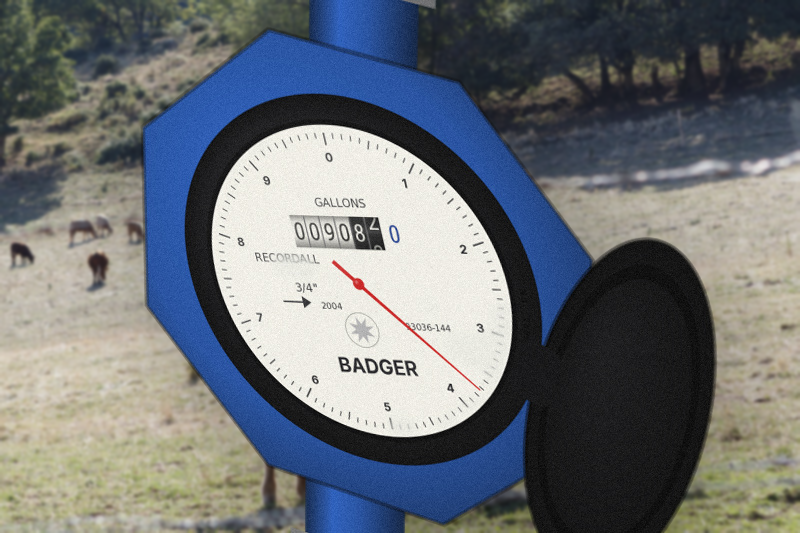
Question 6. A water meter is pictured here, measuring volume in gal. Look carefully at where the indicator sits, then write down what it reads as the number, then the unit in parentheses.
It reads 90823.7 (gal)
